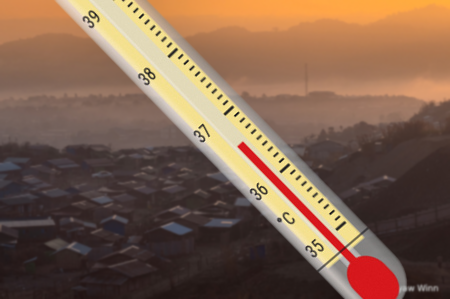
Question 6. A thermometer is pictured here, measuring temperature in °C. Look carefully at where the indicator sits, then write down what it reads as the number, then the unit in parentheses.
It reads 36.6 (°C)
